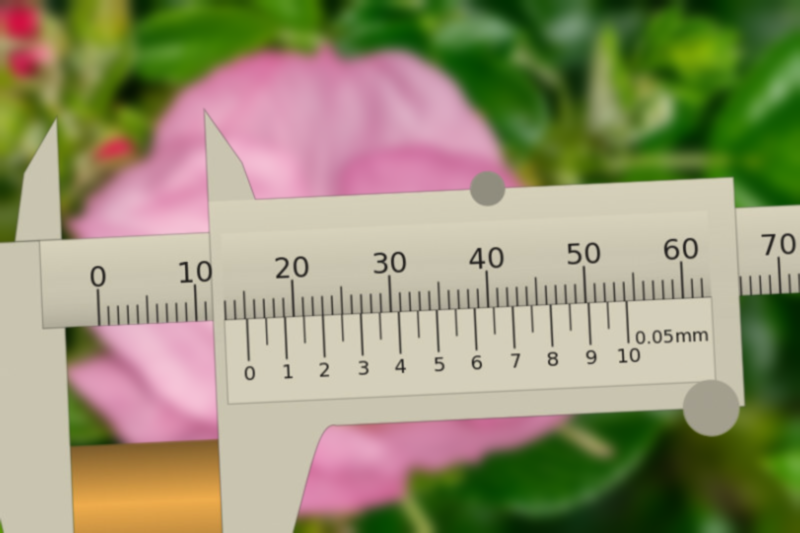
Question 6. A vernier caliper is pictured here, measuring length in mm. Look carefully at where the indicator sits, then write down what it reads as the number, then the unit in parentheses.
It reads 15.2 (mm)
